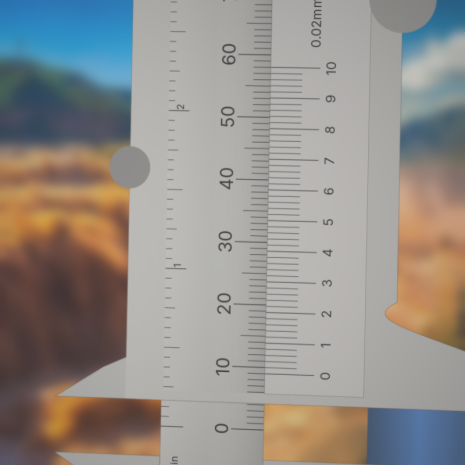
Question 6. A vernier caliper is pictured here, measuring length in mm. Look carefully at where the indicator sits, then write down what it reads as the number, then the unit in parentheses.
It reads 9.0 (mm)
